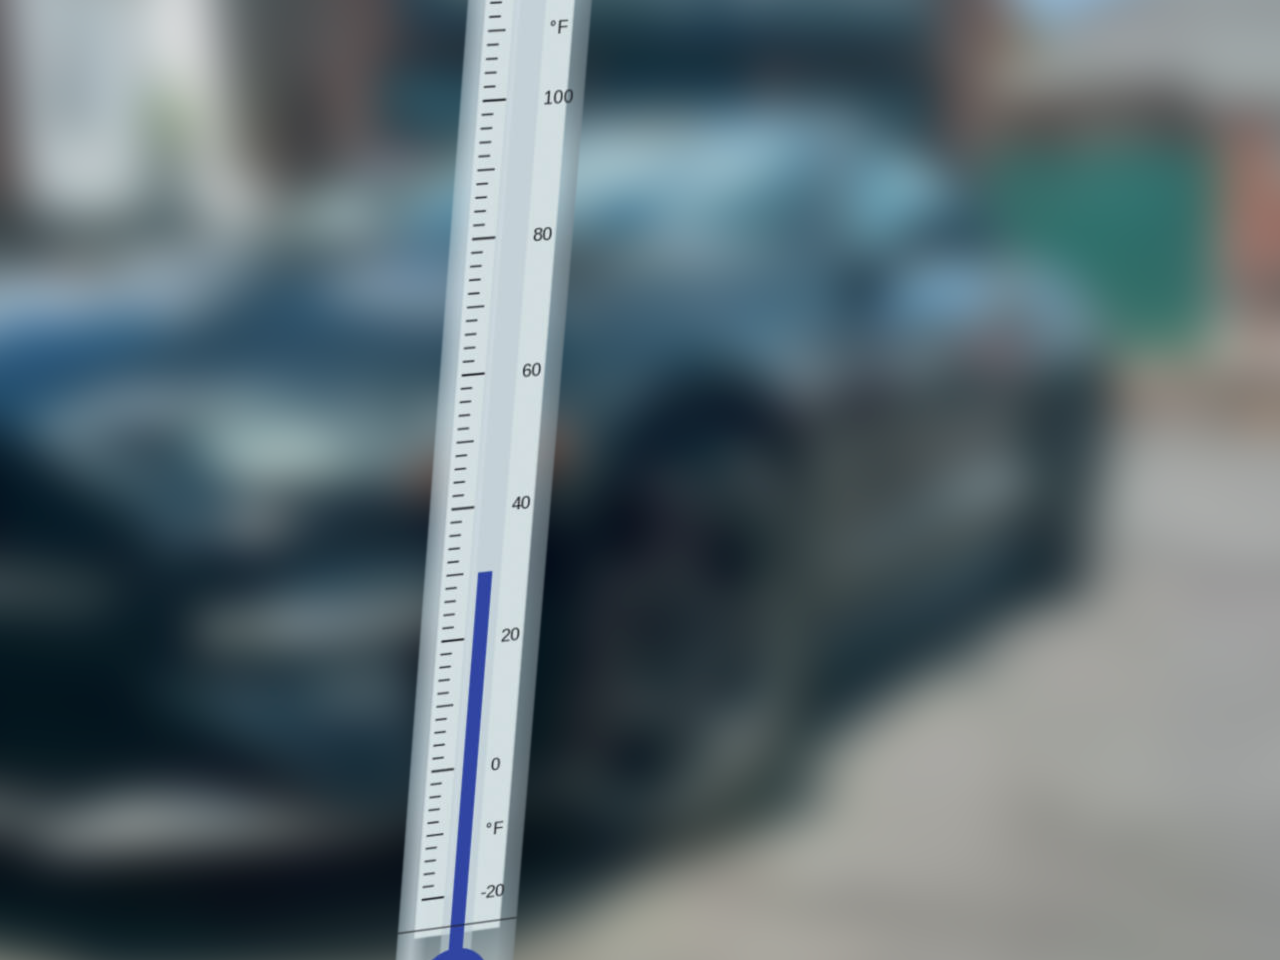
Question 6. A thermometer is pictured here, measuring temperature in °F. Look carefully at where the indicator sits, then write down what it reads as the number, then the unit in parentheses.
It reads 30 (°F)
